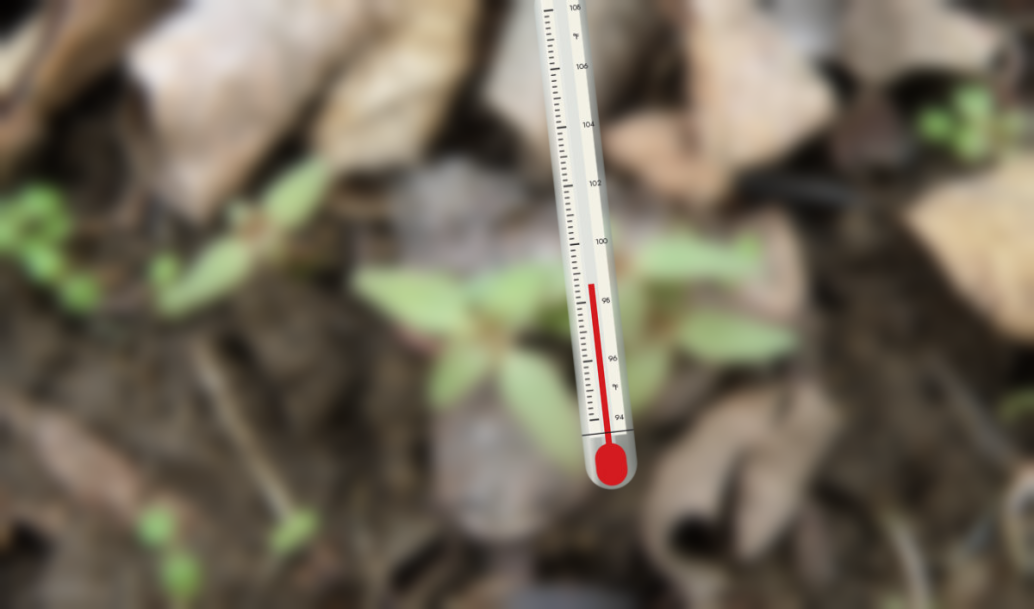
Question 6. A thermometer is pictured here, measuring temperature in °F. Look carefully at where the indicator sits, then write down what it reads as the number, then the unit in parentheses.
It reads 98.6 (°F)
